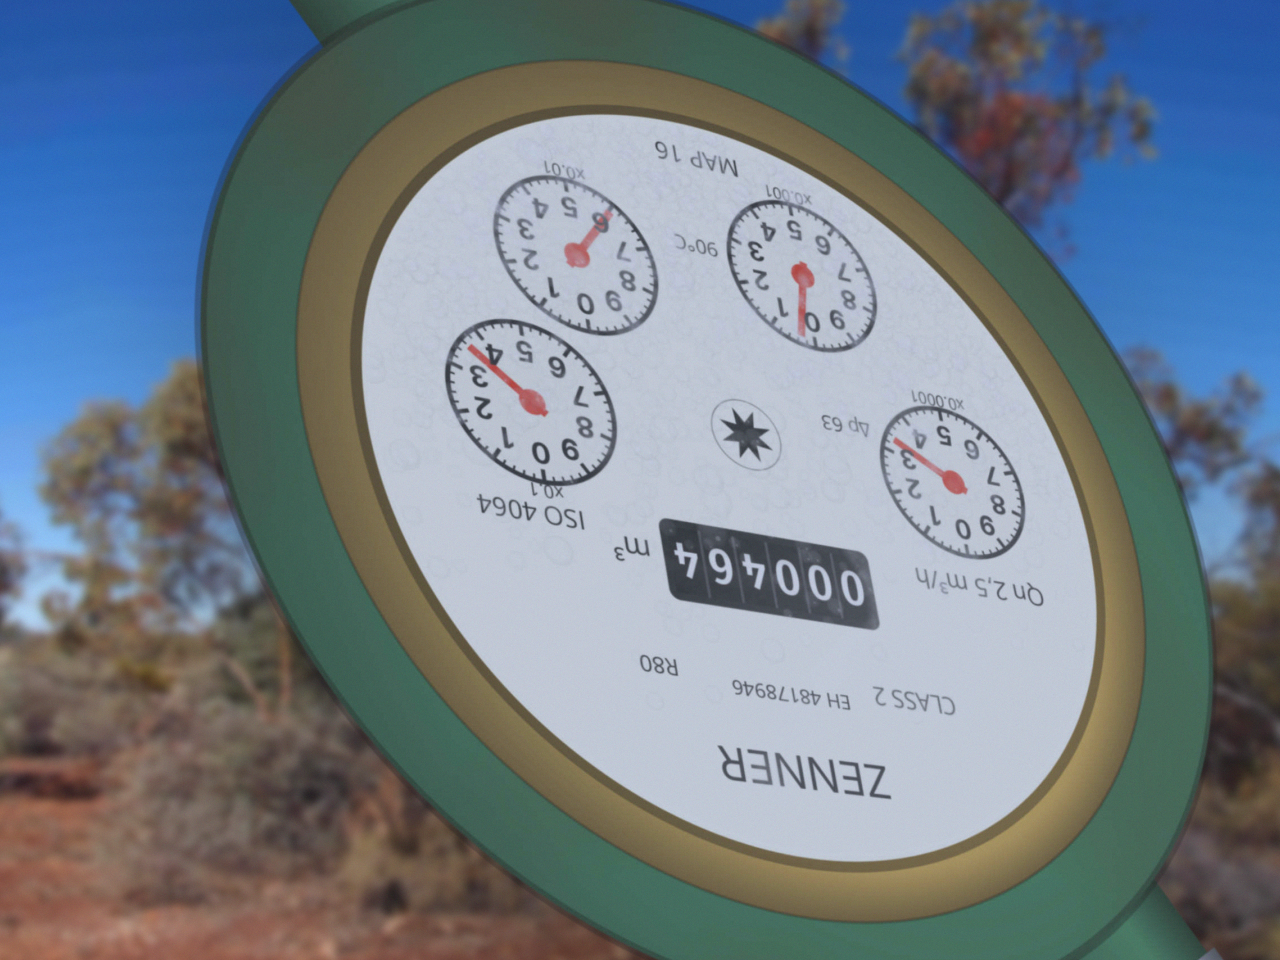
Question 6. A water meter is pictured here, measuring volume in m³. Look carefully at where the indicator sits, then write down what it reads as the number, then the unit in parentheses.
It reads 464.3603 (m³)
